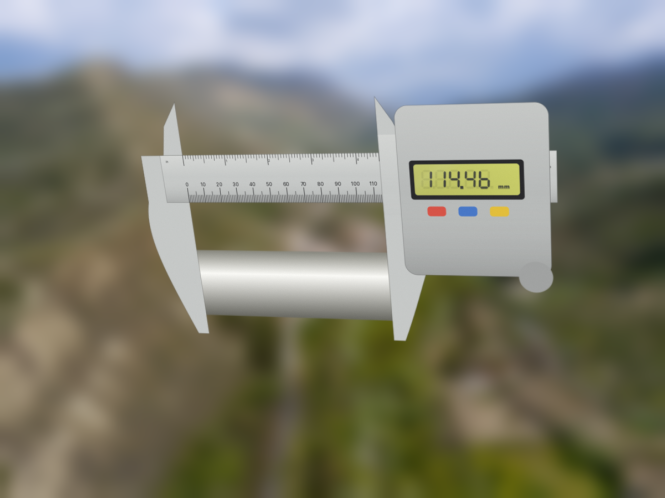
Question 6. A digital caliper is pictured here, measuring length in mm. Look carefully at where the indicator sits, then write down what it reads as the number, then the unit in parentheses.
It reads 114.46 (mm)
